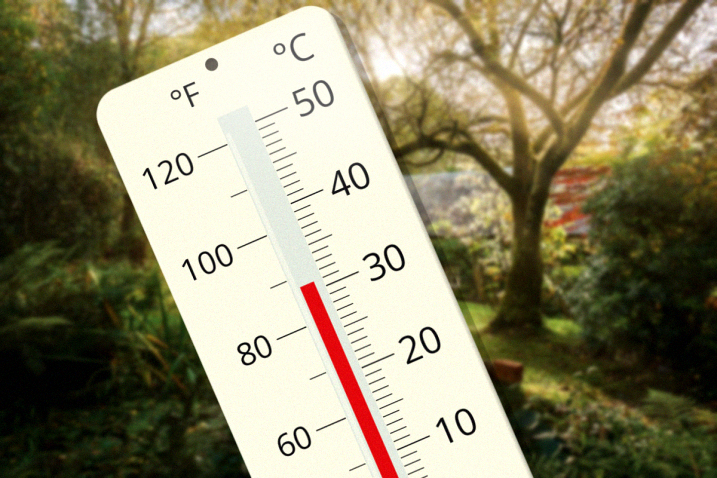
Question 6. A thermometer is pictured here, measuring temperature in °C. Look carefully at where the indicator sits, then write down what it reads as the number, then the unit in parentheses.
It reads 31 (°C)
